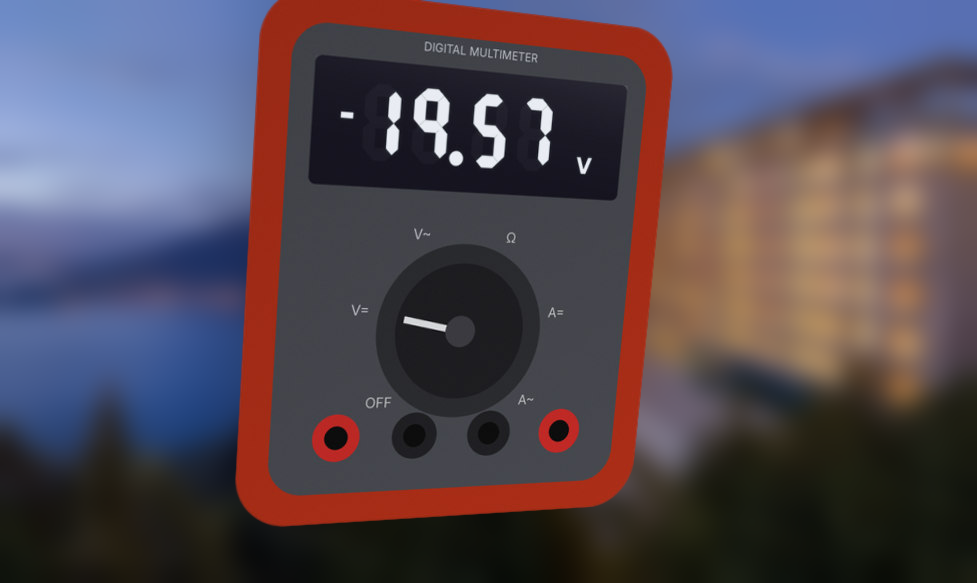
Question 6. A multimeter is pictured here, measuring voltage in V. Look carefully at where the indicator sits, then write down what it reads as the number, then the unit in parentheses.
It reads -19.57 (V)
